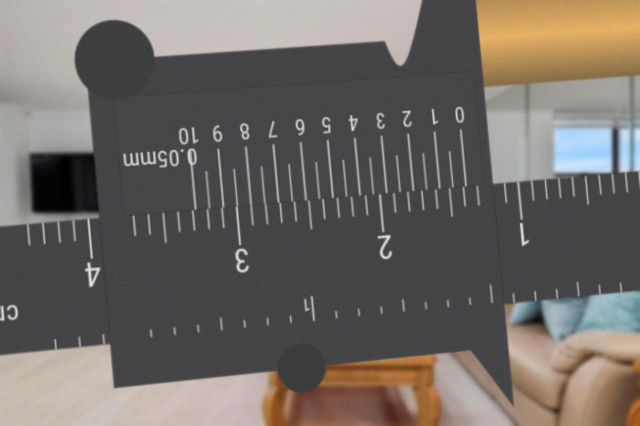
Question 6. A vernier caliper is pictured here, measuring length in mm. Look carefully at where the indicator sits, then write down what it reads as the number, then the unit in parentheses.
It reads 13.8 (mm)
